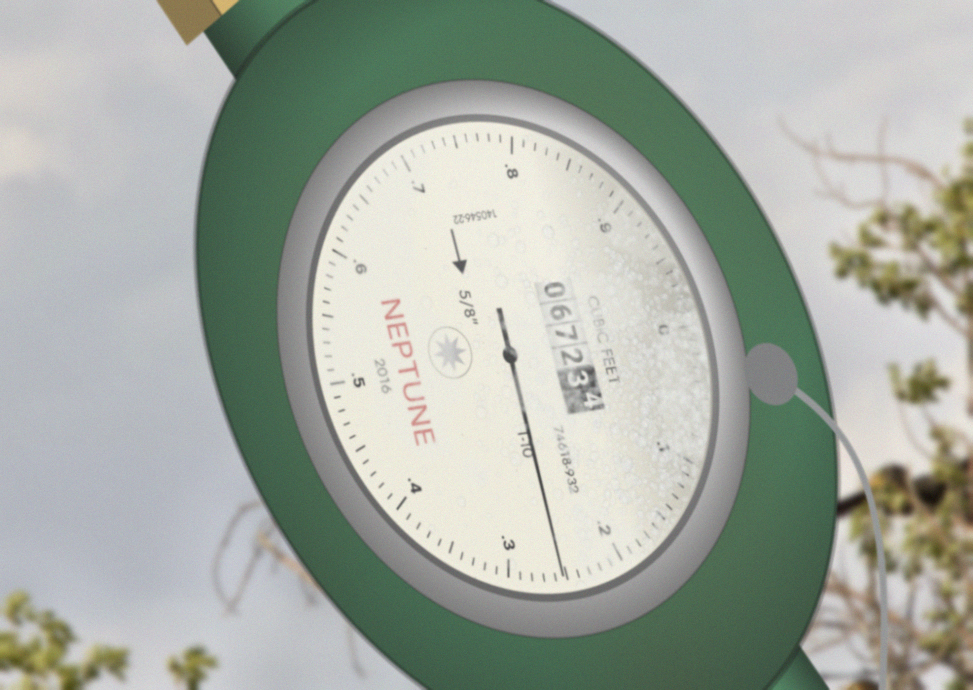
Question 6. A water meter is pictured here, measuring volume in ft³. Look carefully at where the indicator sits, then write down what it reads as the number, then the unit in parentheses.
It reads 67234.25 (ft³)
